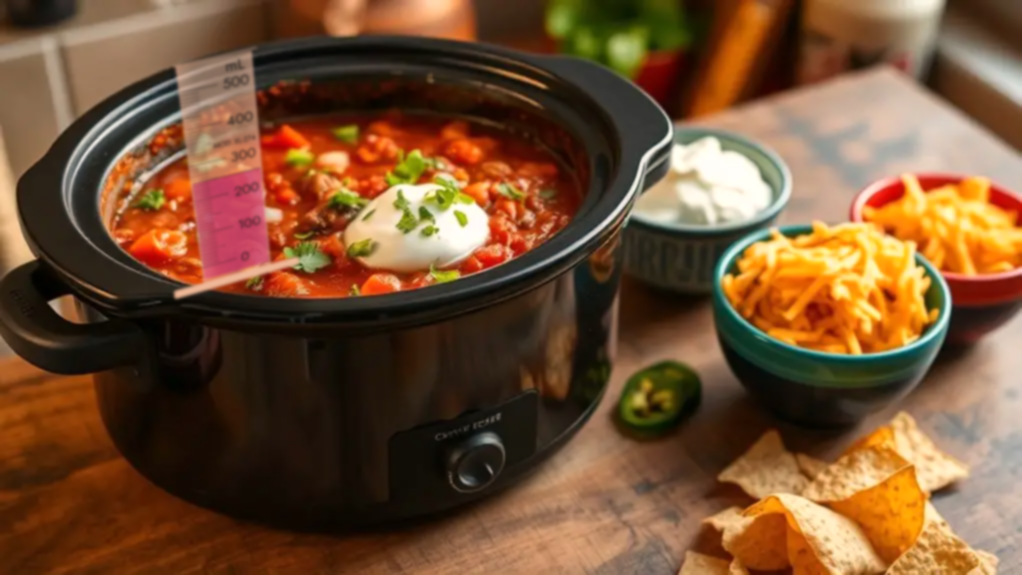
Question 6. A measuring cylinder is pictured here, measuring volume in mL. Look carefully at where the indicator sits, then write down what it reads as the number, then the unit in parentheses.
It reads 250 (mL)
